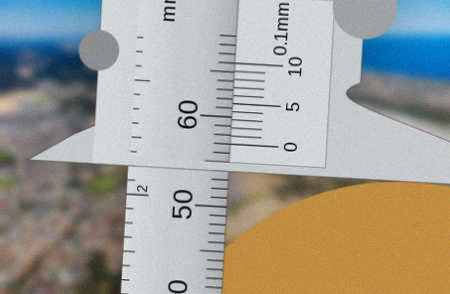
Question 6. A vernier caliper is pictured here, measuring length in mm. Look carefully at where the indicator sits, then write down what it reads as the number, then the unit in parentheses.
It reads 57.0 (mm)
